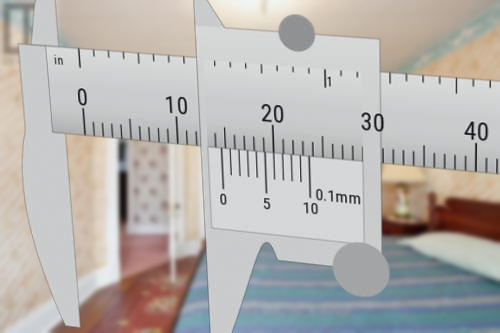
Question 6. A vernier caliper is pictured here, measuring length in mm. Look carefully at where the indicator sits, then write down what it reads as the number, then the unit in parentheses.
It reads 14.6 (mm)
